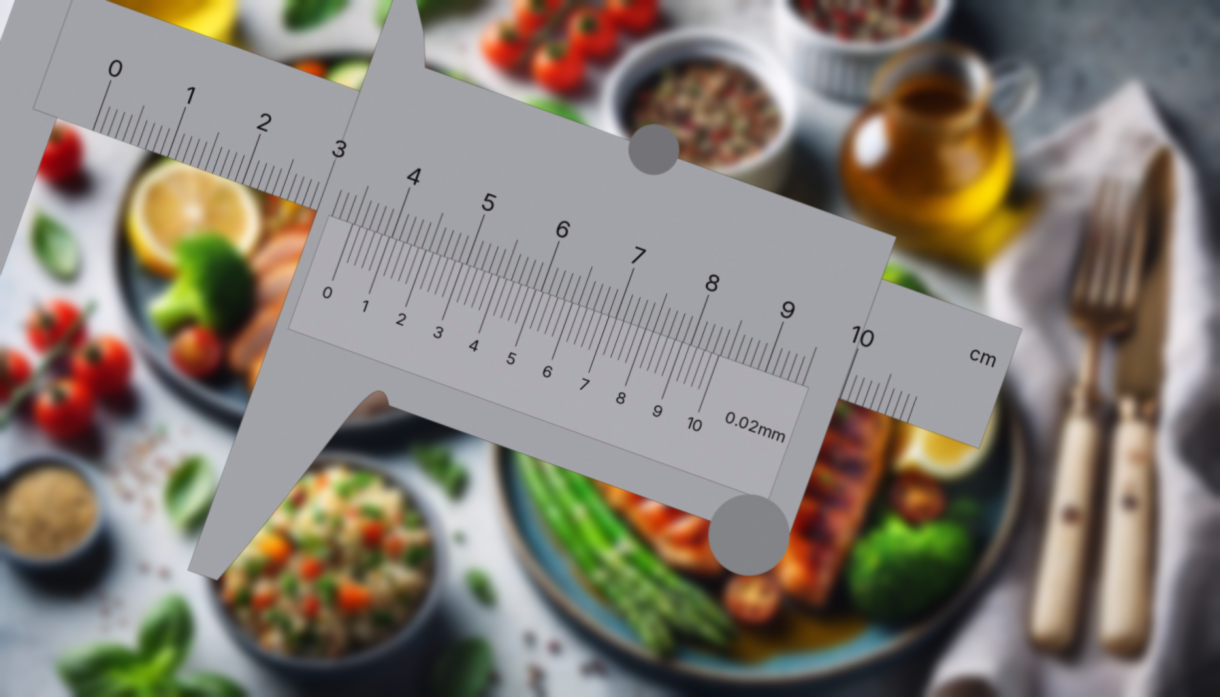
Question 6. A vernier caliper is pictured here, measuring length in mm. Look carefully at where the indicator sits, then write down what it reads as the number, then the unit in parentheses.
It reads 34.8 (mm)
